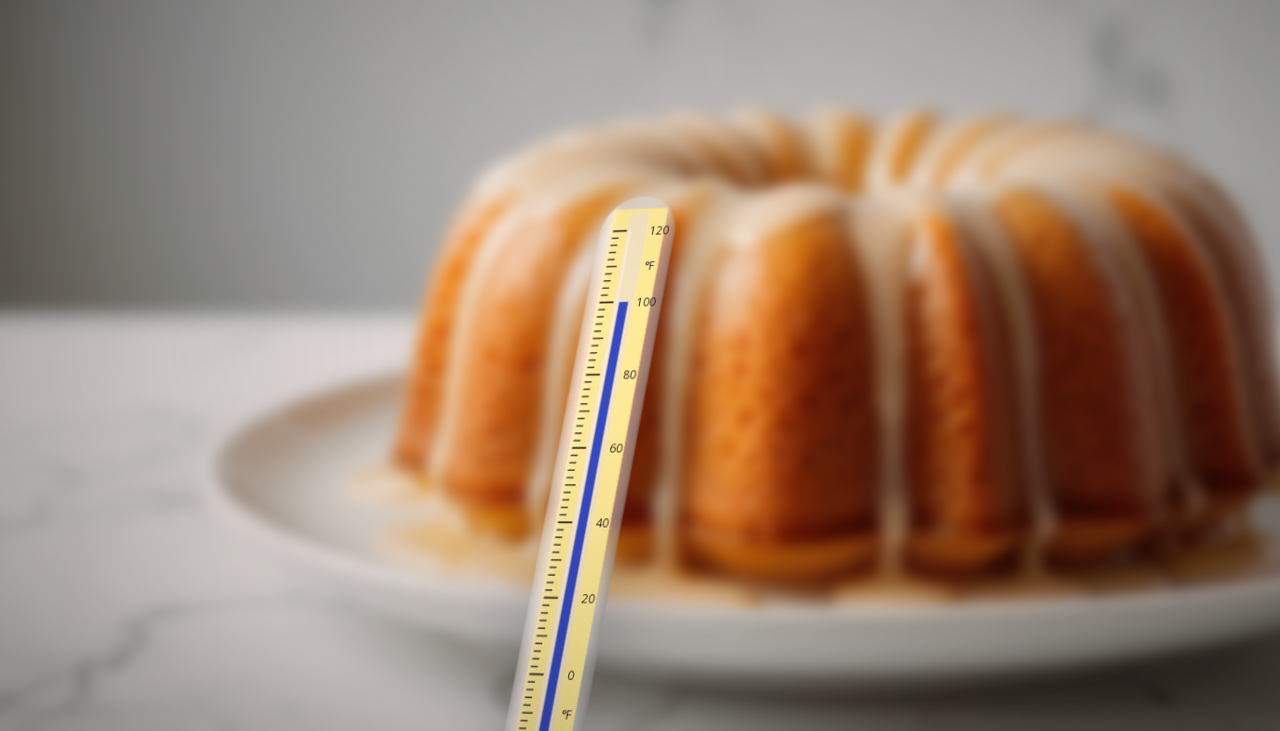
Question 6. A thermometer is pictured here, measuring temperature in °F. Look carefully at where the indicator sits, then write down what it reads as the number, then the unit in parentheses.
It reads 100 (°F)
